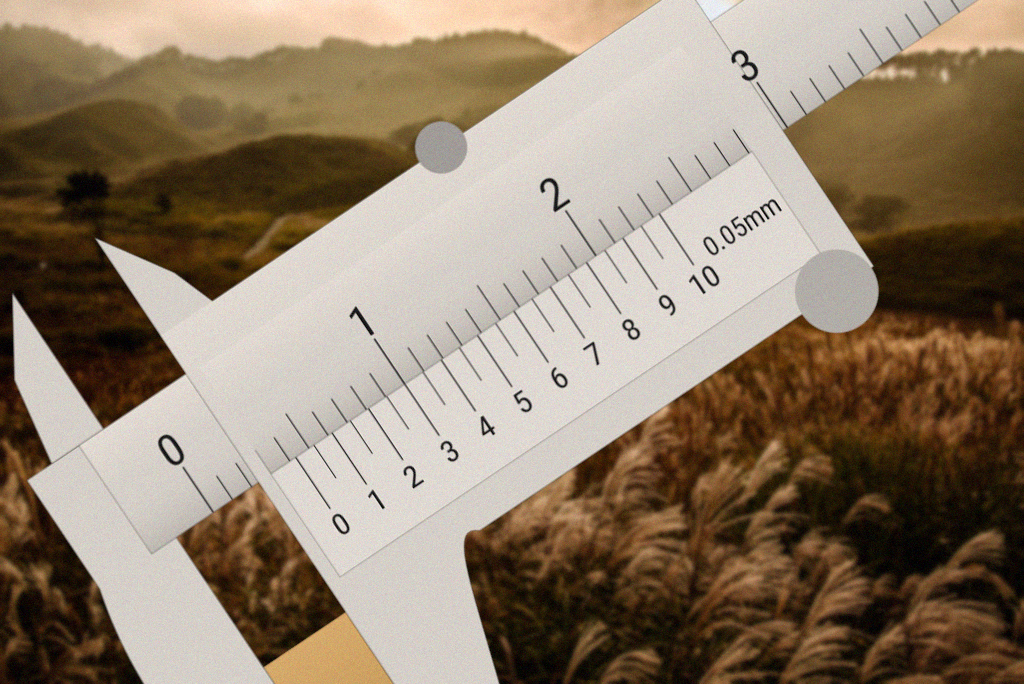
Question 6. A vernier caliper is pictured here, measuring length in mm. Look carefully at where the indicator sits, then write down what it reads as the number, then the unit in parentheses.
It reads 4.3 (mm)
